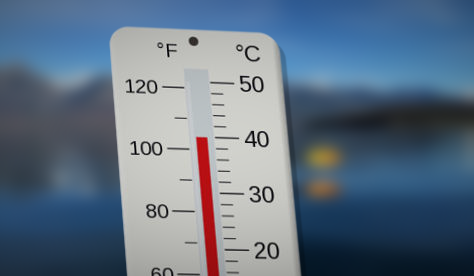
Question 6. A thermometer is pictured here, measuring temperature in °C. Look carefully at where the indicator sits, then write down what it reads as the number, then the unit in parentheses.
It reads 40 (°C)
